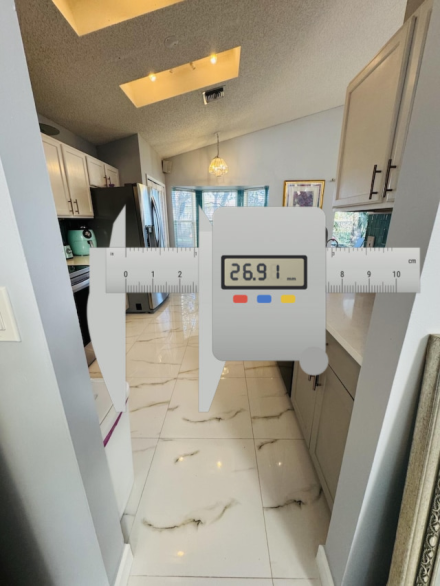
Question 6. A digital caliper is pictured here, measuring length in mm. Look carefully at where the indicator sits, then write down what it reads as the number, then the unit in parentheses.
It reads 26.91 (mm)
